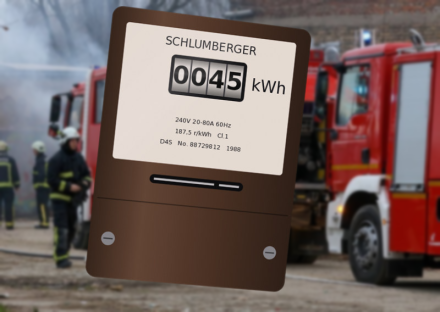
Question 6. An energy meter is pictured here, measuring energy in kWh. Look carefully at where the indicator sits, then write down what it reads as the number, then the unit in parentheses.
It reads 45 (kWh)
